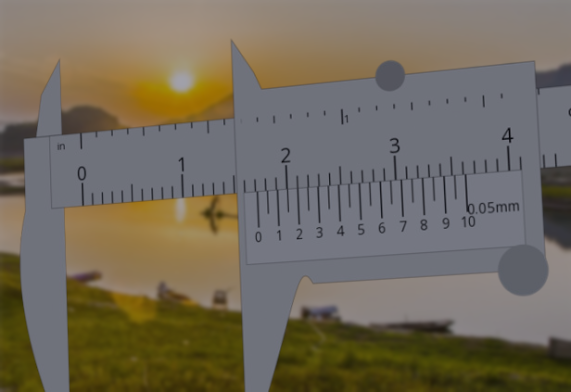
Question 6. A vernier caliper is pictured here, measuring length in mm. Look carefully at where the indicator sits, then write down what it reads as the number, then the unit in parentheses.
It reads 17.2 (mm)
